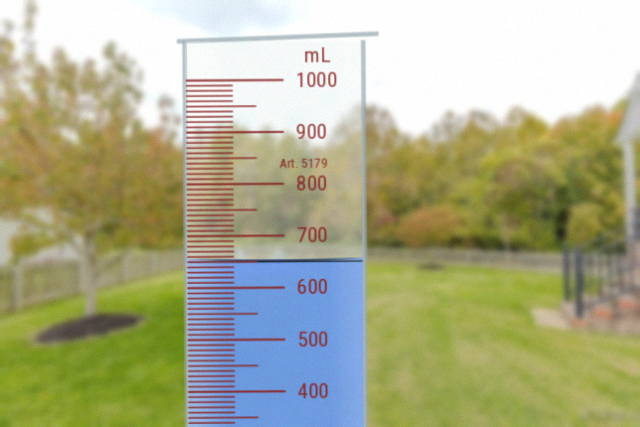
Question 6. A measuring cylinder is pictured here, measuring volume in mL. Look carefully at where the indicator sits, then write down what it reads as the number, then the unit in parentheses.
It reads 650 (mL)
